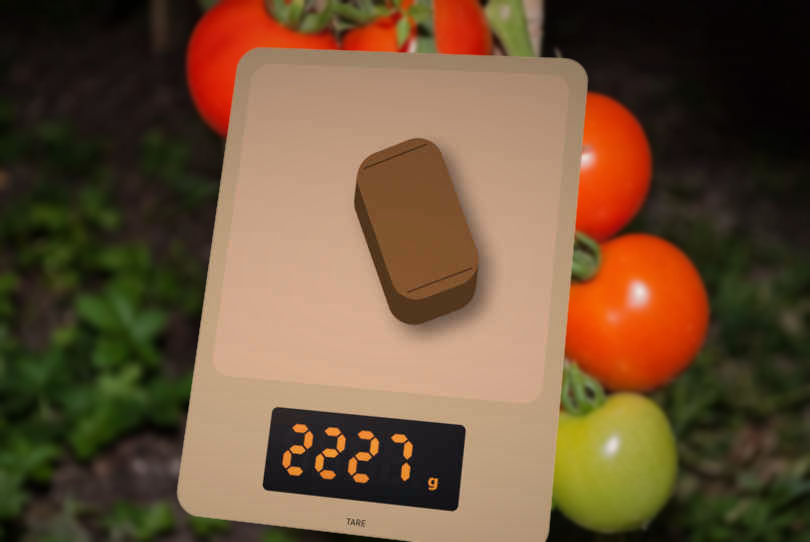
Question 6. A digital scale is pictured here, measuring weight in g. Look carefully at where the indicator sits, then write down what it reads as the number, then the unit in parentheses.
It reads 2227 (g)
